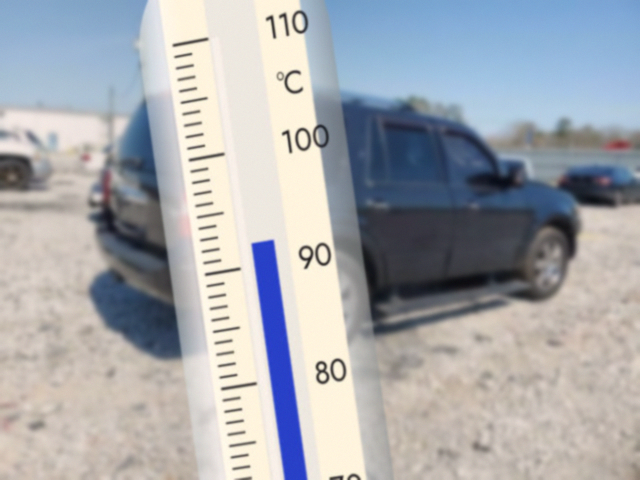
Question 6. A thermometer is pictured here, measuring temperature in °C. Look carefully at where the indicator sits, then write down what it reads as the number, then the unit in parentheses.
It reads 92 (°C)
